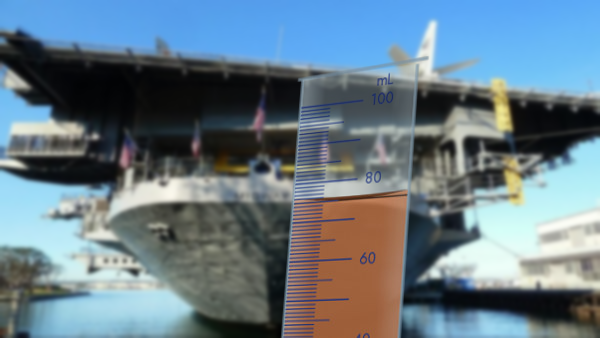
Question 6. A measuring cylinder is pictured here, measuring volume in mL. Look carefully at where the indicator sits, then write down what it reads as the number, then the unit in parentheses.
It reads 75 (mL)
